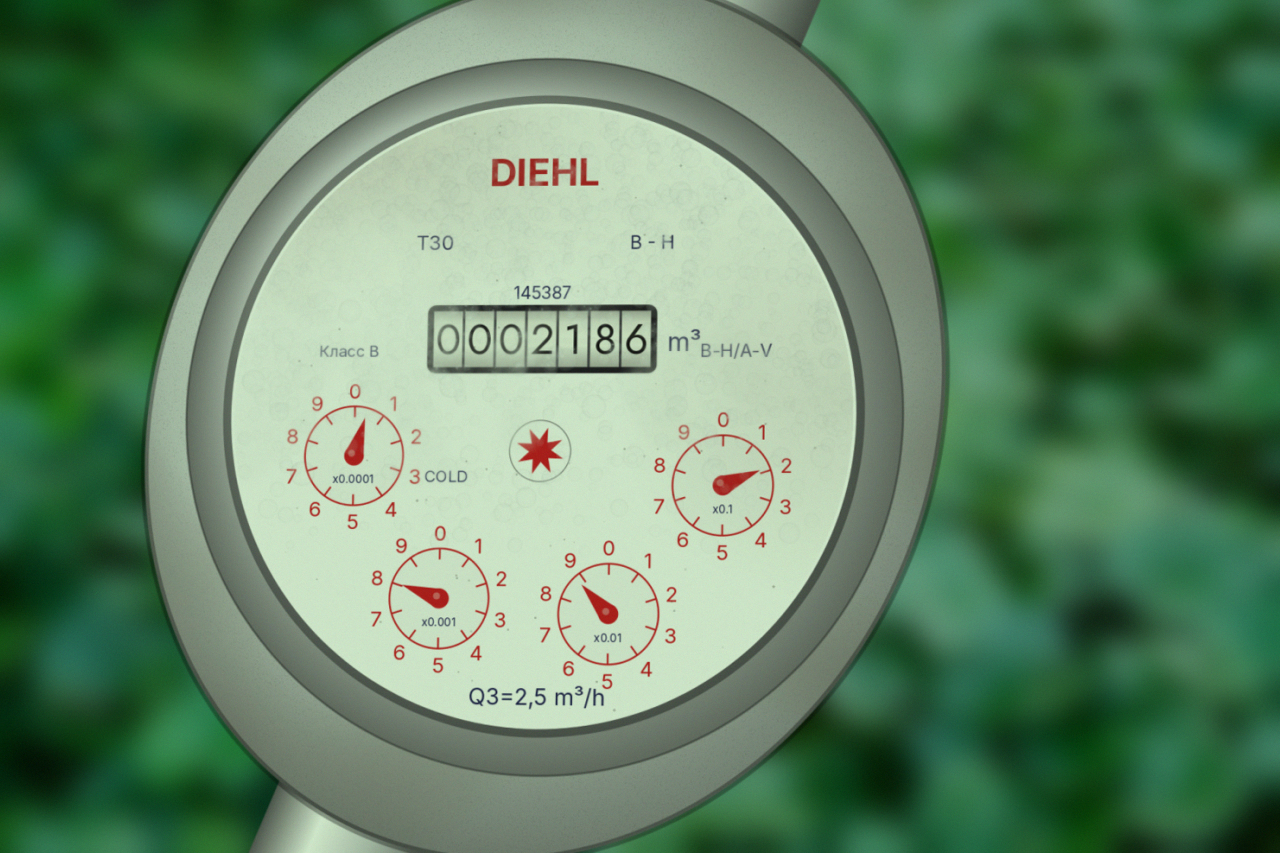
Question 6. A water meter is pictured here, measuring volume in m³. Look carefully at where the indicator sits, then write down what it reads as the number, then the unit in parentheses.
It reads 2186.1880 (m³)
